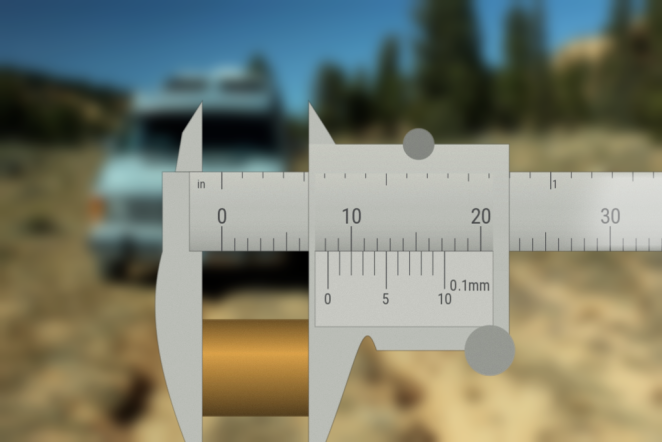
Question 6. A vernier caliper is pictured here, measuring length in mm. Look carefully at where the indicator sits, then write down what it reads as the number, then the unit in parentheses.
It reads 8.2 (mm)
